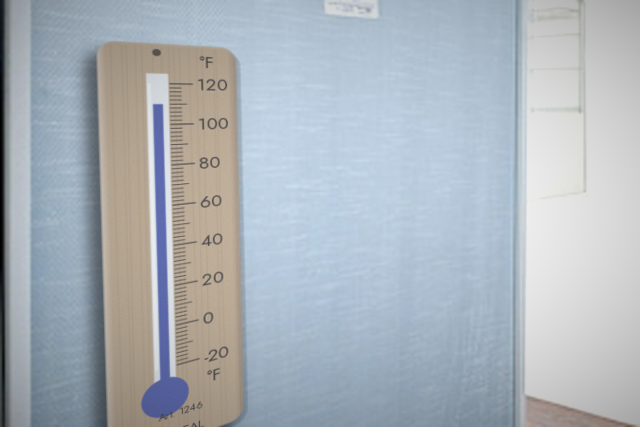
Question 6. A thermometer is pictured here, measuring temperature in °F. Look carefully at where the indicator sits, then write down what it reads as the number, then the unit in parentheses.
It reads 110 (°F)
